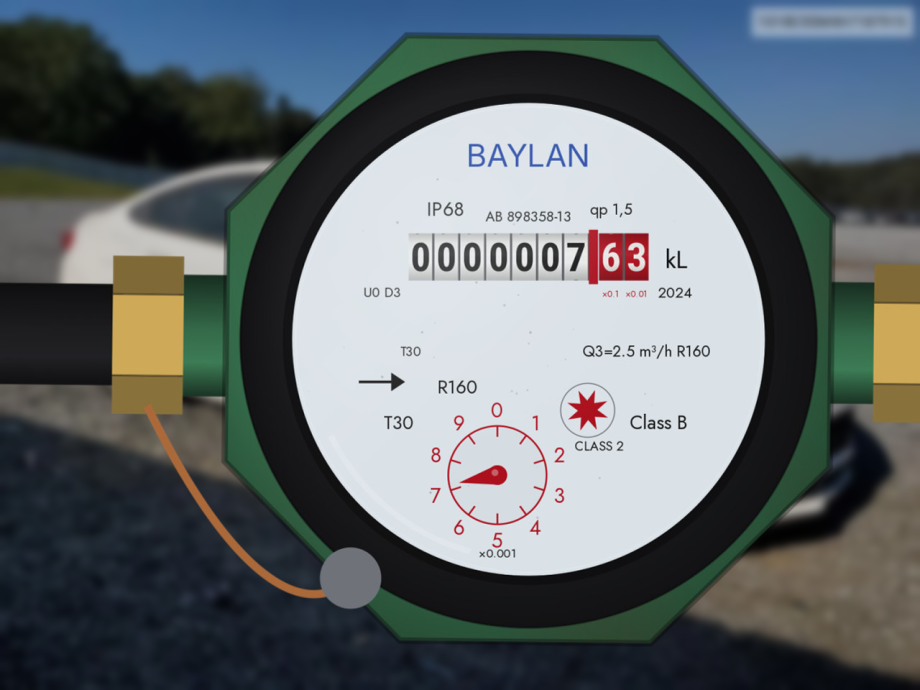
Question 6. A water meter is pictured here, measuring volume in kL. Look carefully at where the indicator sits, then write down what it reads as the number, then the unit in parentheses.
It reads 7.637 (kL)
